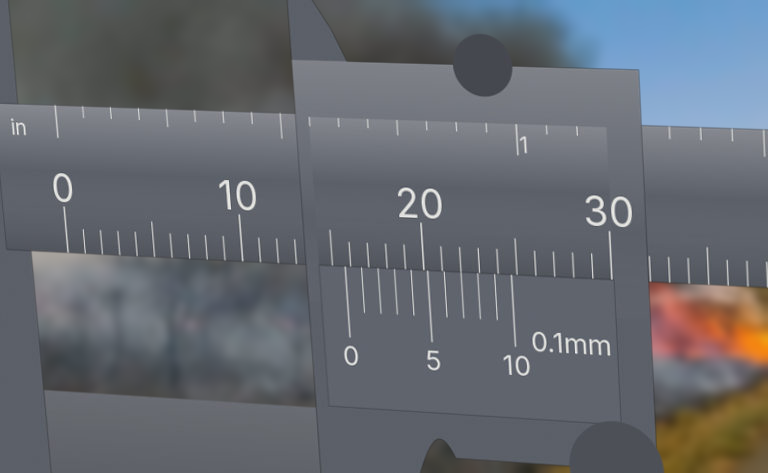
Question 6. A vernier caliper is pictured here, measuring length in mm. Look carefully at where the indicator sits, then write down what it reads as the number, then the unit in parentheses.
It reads 15.7 (mm)
